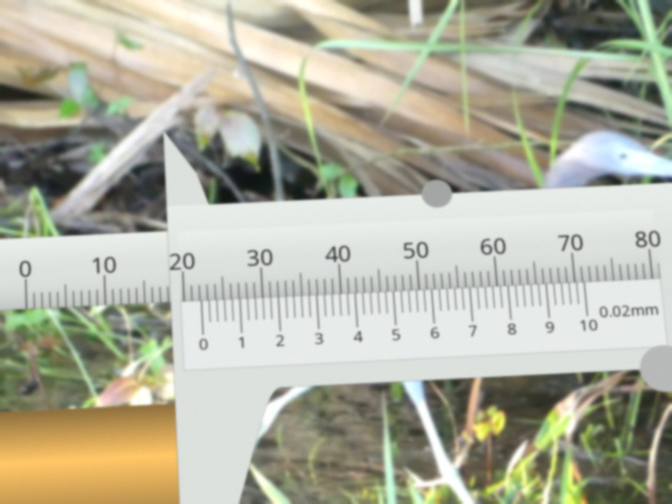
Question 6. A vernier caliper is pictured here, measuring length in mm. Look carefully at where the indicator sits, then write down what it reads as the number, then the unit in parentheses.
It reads 22.2 (mm)
